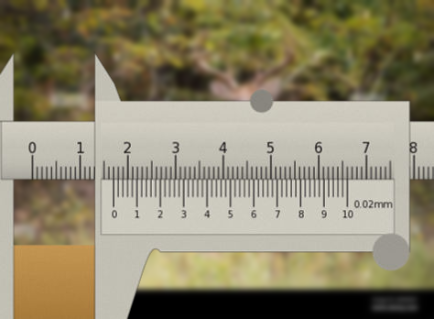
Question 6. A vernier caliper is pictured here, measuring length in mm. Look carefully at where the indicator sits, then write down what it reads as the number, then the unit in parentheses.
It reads 17.0 (mm)
